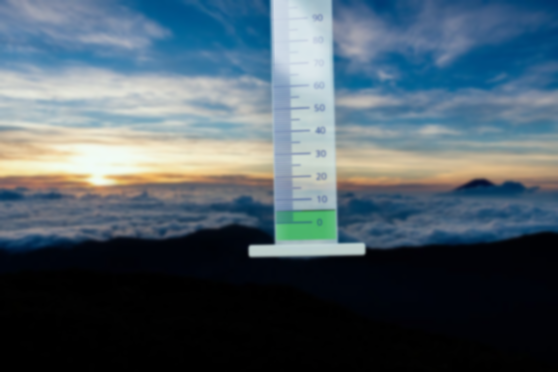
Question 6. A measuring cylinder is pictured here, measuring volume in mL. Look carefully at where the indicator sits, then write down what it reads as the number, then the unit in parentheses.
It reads 5 (mL)
